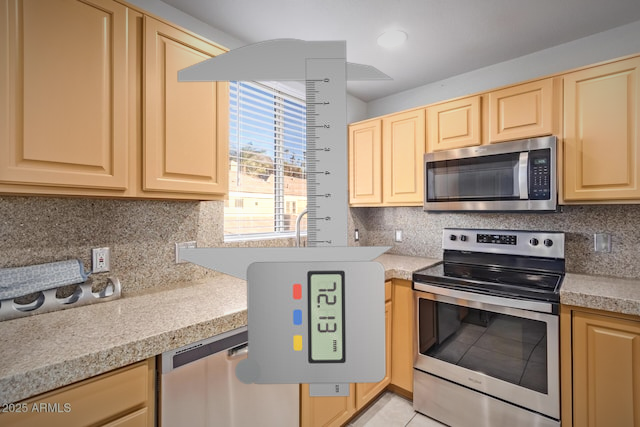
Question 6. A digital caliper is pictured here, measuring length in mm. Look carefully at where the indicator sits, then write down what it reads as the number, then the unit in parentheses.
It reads 72.13 (mm)
